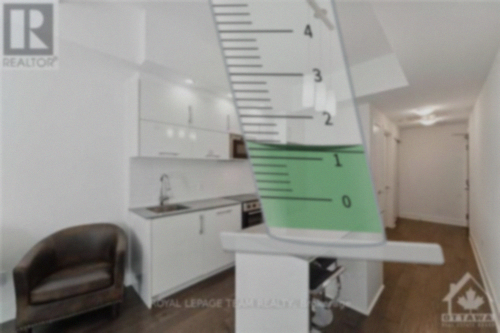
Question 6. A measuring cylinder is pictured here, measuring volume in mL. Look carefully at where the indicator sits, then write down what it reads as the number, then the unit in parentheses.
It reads 1.2 (mL)
